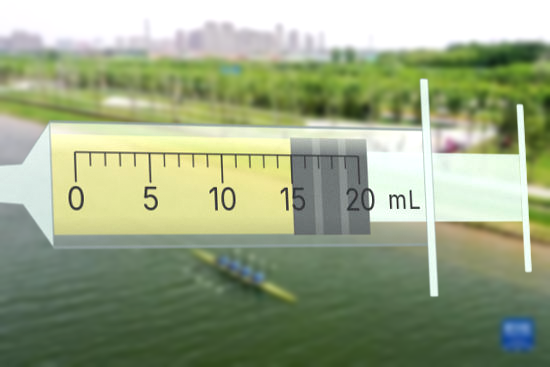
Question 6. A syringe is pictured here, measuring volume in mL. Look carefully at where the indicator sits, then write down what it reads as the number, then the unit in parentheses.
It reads 15 (mL)
